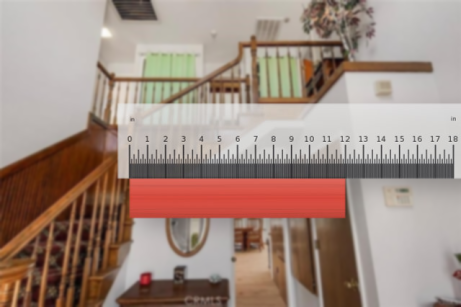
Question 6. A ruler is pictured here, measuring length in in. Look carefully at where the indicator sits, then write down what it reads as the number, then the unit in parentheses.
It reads 12 (in)
